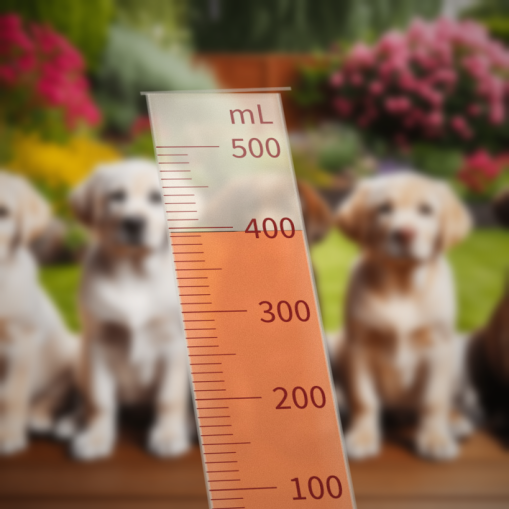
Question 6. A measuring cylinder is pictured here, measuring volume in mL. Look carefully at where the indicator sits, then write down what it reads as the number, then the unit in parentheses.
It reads 395 (mL)
